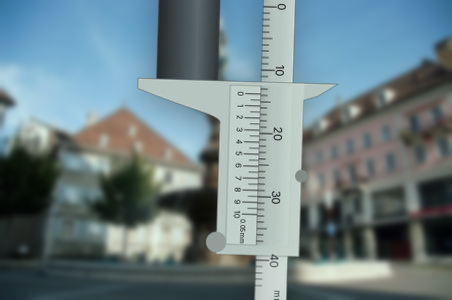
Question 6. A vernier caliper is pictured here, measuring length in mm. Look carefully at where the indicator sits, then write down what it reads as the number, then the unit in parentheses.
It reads 13.8 (mm)
